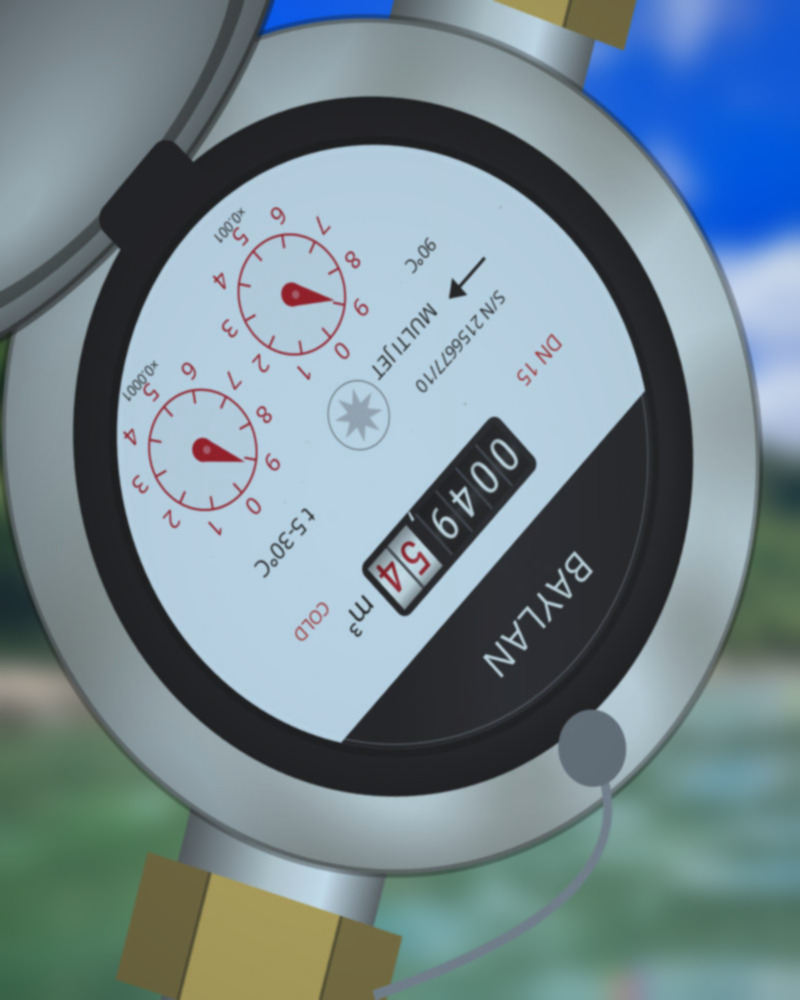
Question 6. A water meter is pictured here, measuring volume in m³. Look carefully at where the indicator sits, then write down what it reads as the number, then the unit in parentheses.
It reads 49.5389 (m³)
